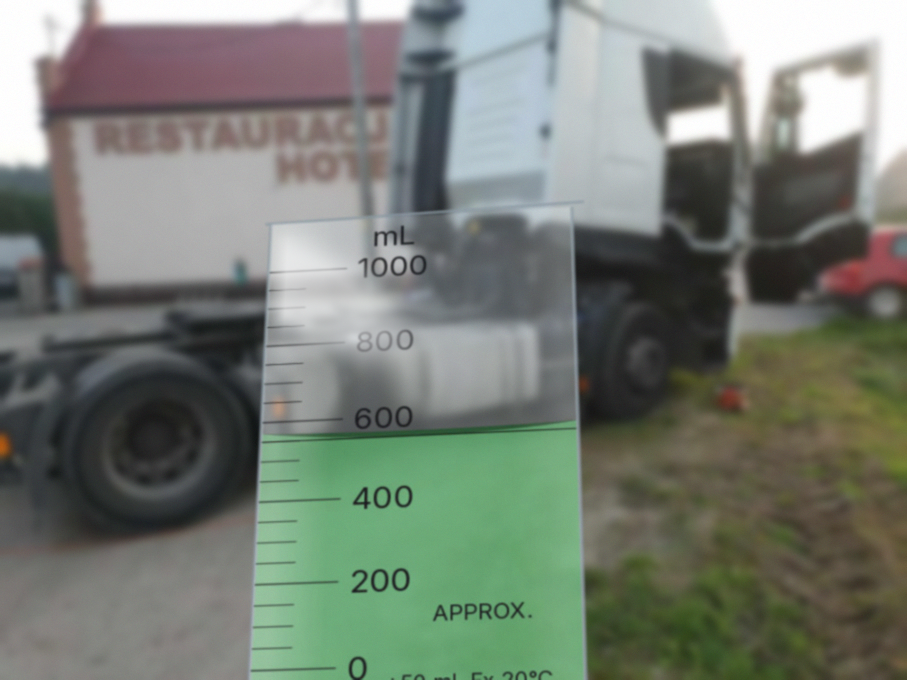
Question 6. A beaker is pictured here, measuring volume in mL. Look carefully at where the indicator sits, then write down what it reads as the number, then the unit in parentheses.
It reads 550 (mL)
